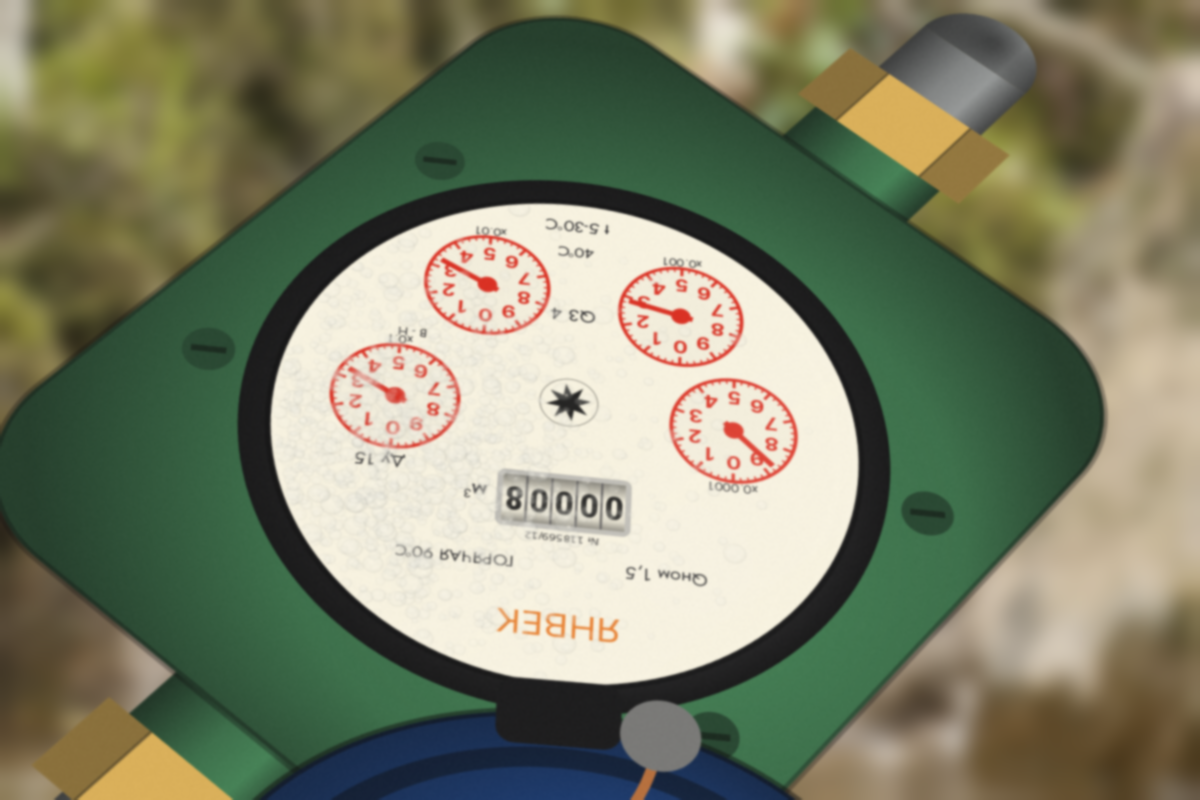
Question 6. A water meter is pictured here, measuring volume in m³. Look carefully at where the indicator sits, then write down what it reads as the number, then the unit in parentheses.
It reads 8.3328 (m³)
